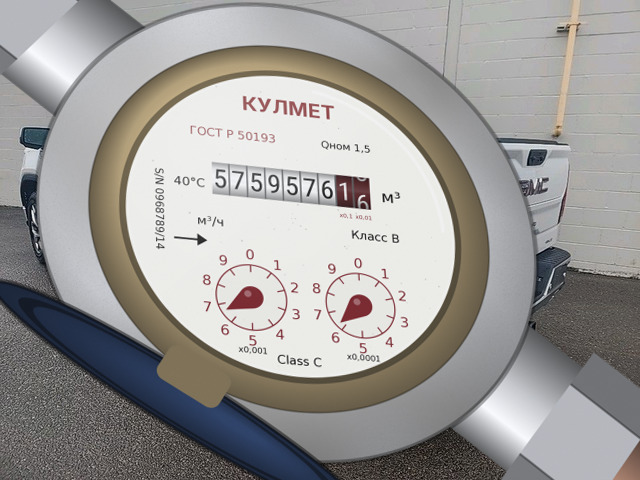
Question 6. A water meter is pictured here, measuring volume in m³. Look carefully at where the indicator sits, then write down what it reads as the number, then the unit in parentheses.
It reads 5759576.1566 (m³)
